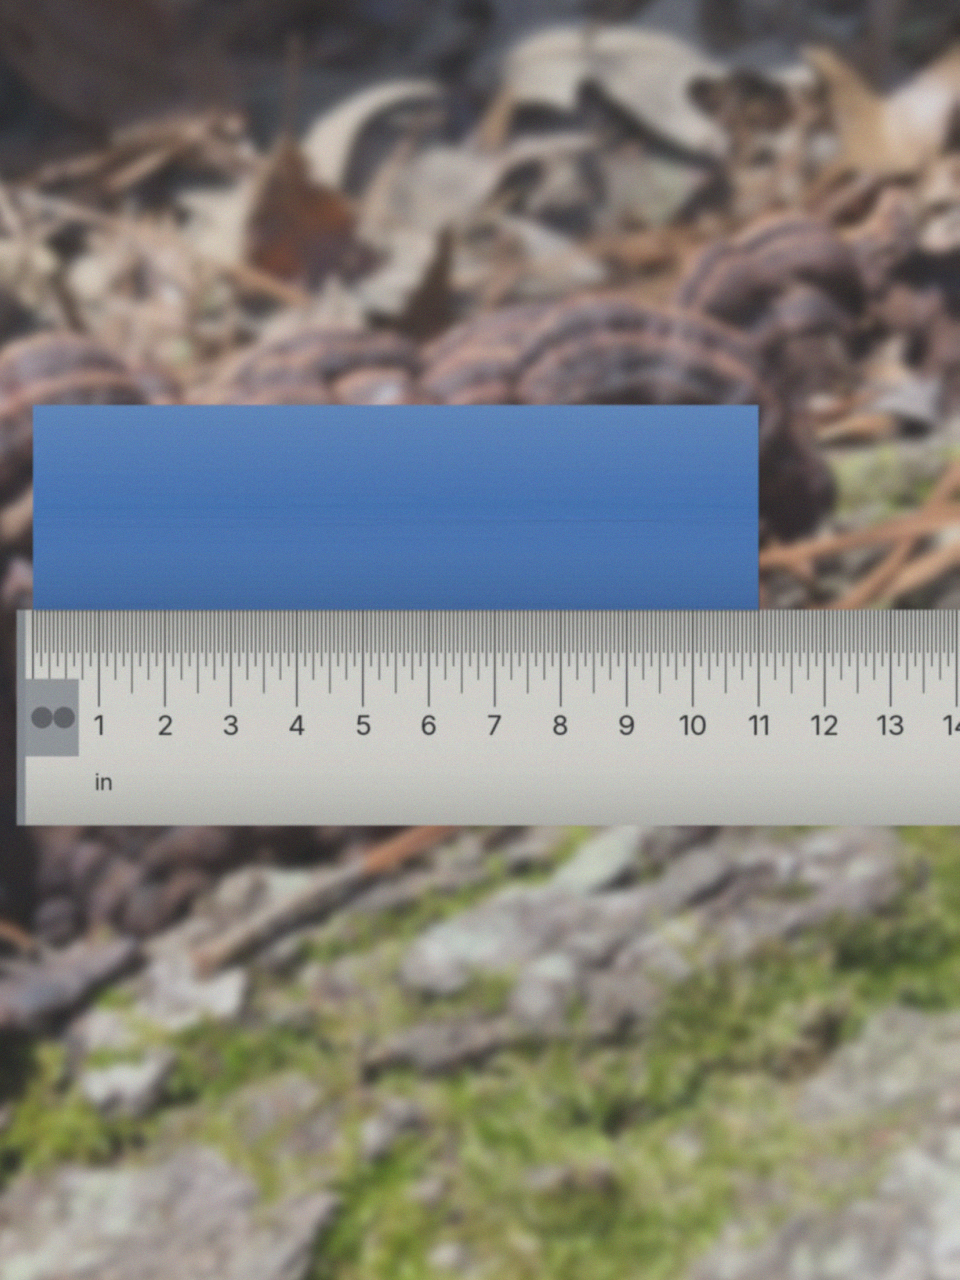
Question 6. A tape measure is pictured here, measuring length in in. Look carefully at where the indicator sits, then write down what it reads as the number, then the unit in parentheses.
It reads 11 (in)
